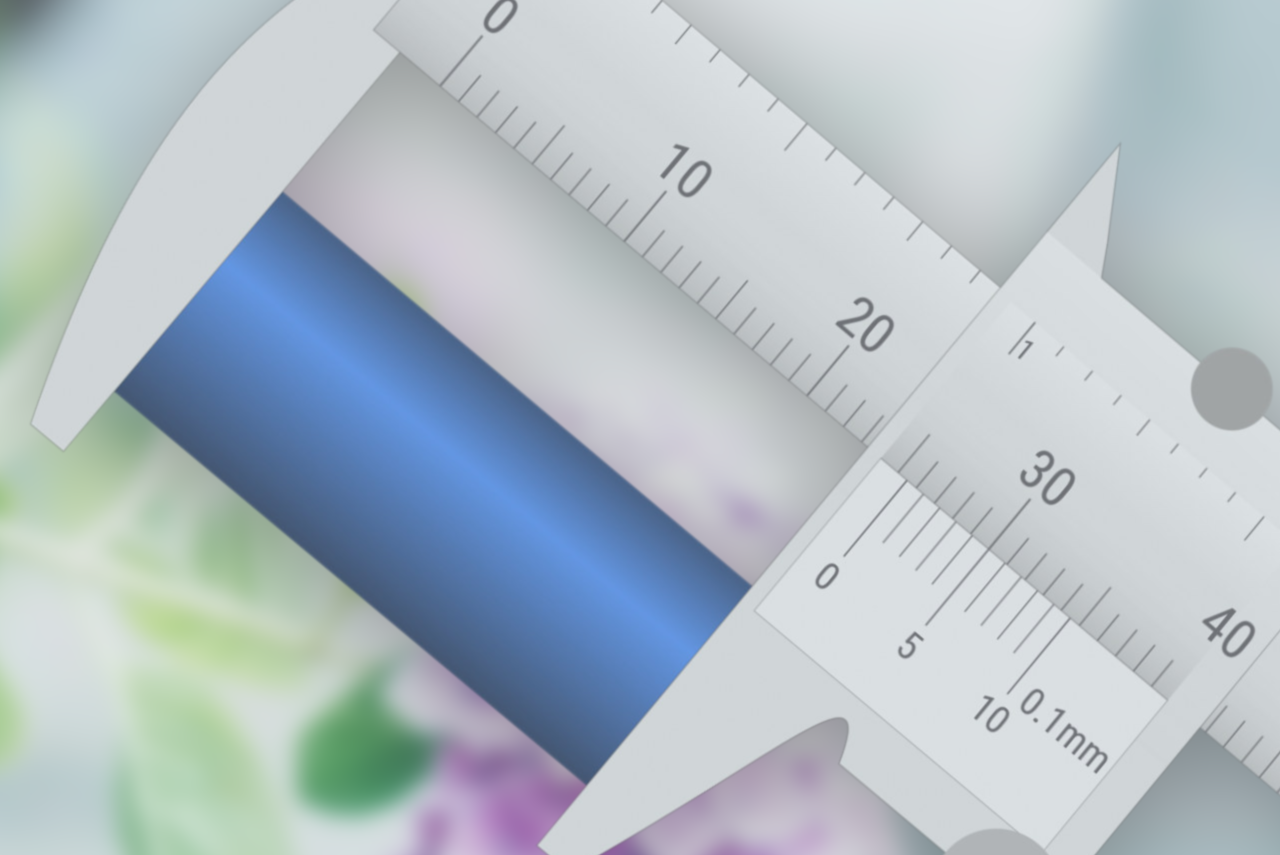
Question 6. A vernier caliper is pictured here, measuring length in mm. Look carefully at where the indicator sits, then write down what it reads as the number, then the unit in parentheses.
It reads 25.5 (mm)
